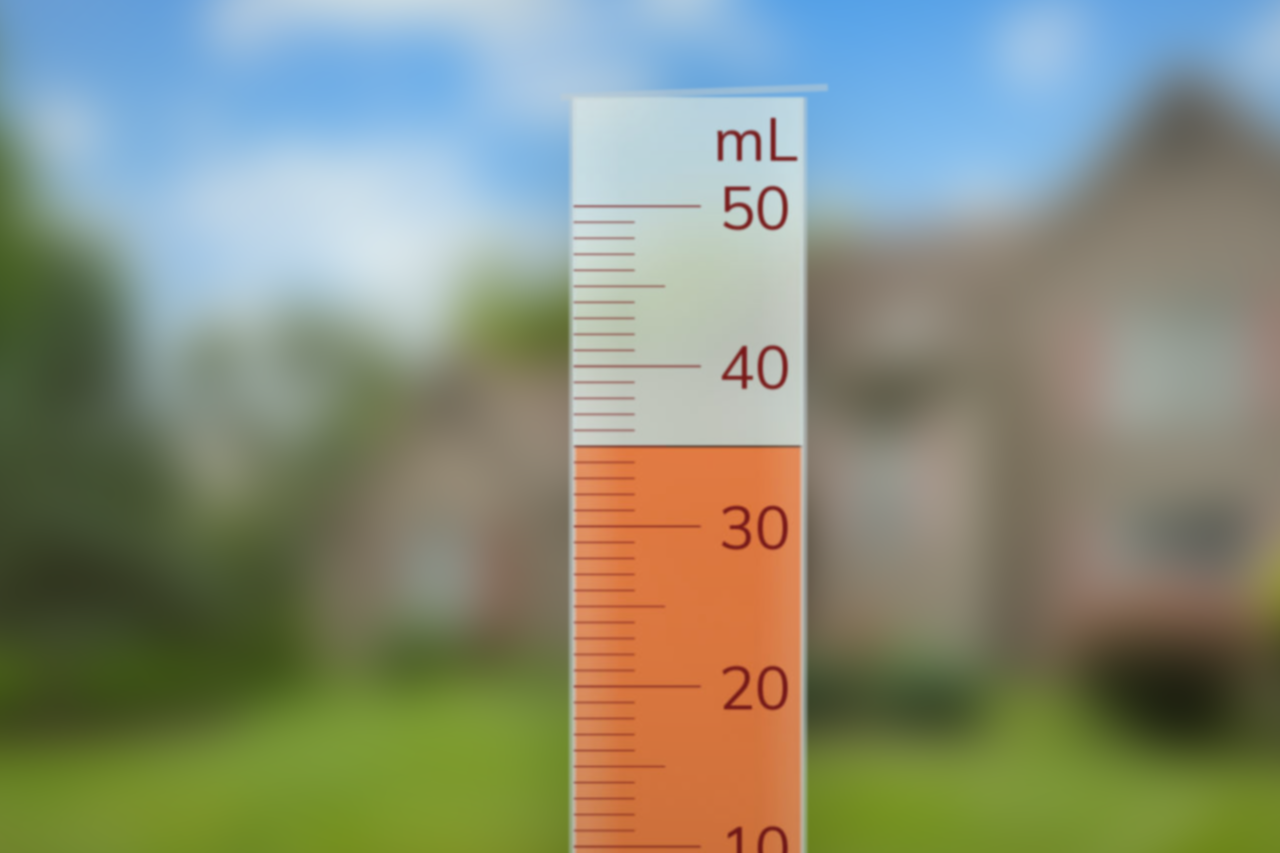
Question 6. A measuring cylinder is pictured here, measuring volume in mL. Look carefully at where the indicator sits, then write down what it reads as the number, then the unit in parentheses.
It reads 35 (mL)
